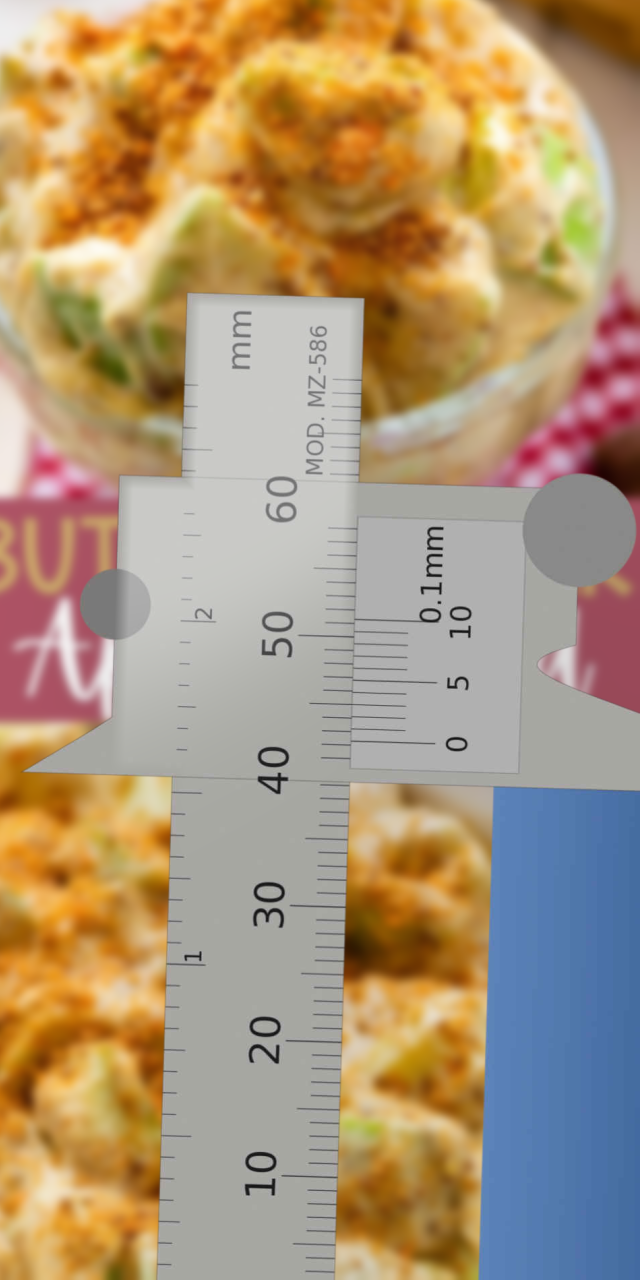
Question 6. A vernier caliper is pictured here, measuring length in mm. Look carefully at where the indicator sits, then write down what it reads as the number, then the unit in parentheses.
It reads 42.3 (mm)
